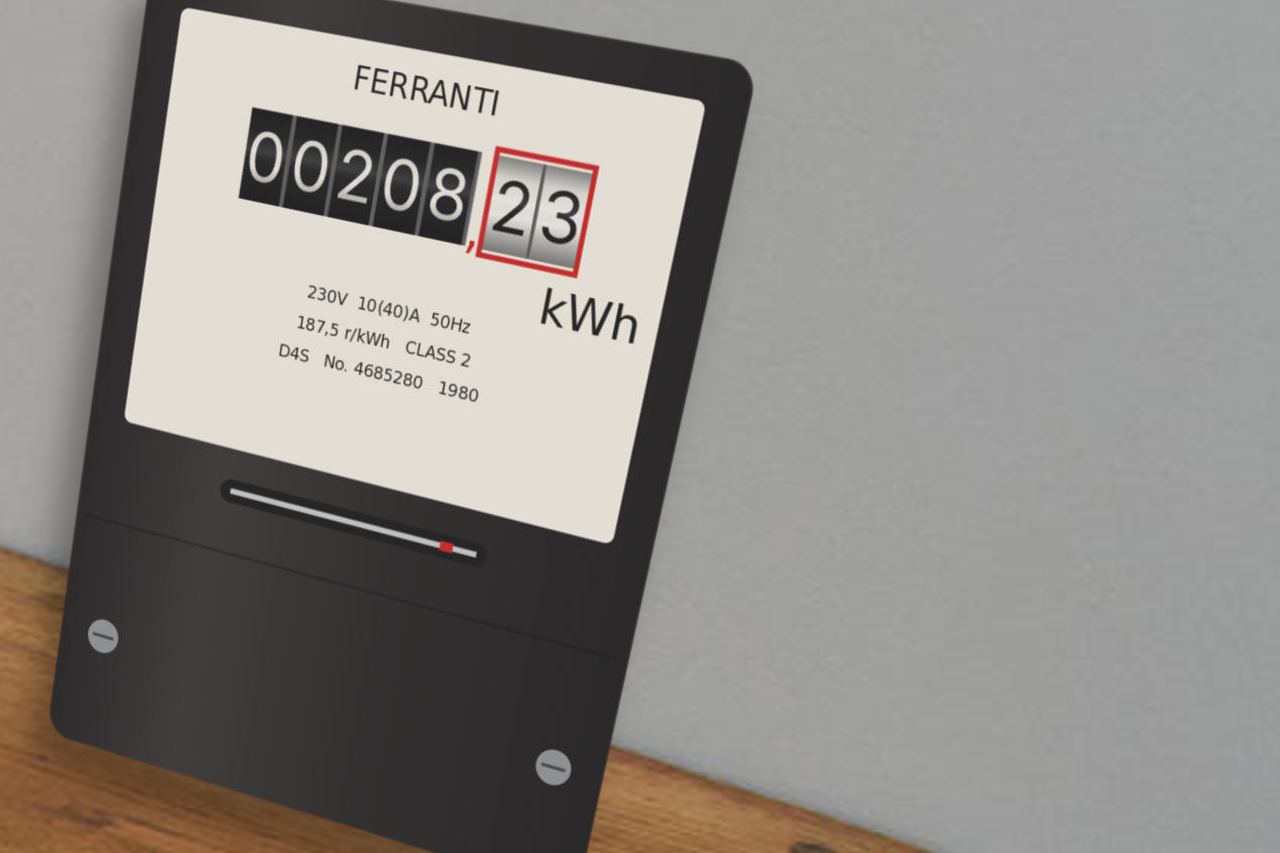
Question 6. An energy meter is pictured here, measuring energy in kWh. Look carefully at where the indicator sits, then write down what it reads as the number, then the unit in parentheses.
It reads 208.23 (kWh)
